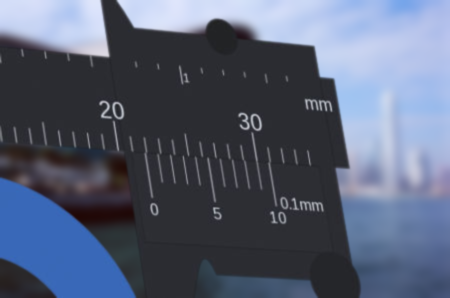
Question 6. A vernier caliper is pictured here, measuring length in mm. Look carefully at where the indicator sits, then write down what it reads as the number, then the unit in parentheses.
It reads 21.9 (mm)
